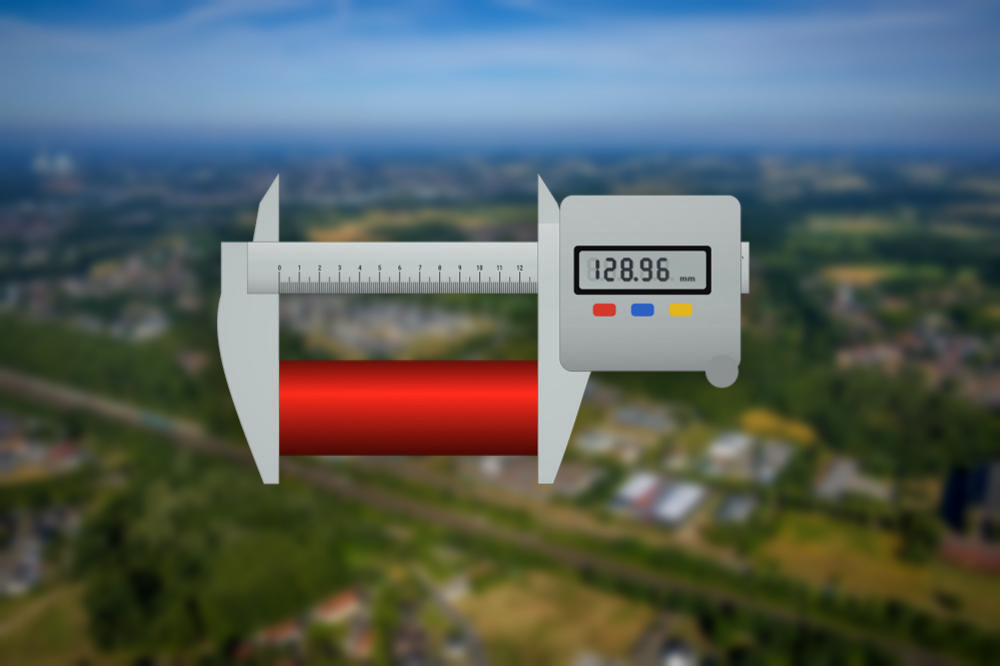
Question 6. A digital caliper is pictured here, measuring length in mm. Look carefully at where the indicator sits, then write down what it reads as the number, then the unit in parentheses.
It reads 128.96 (mm)
